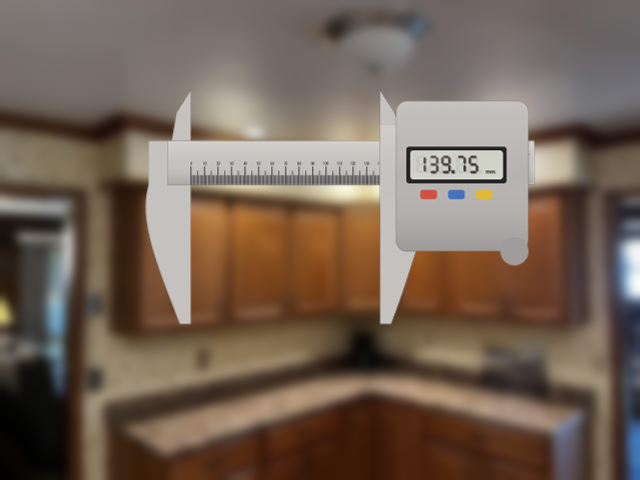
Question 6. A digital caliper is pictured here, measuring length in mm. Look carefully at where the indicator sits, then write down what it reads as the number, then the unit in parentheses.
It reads 139.75 (mm)
